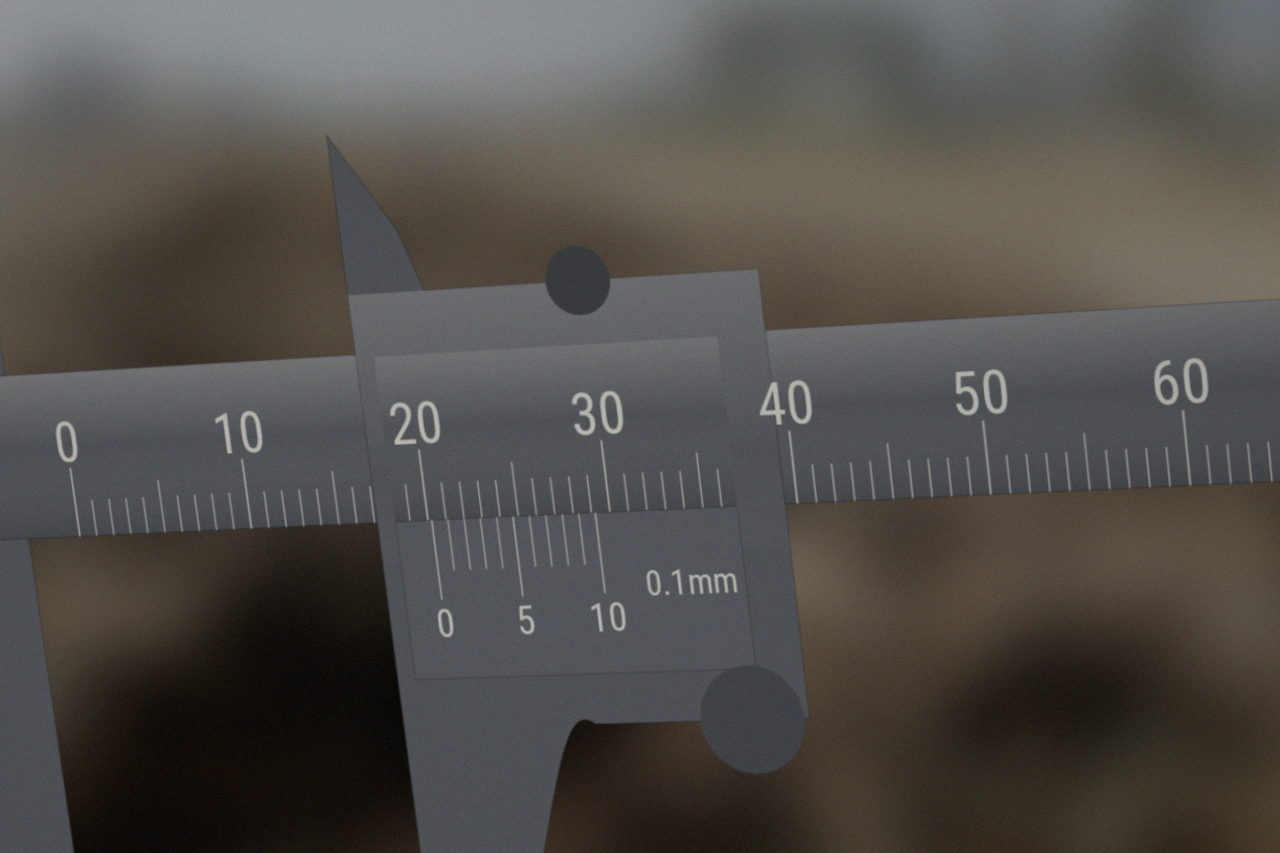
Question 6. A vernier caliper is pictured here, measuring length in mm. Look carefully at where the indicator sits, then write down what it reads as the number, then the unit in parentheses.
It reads 20.2 (mm)
